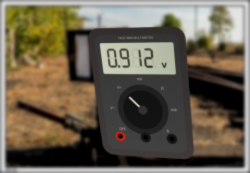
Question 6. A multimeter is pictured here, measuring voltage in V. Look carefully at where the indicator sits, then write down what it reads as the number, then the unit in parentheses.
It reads 0.912 (V)
